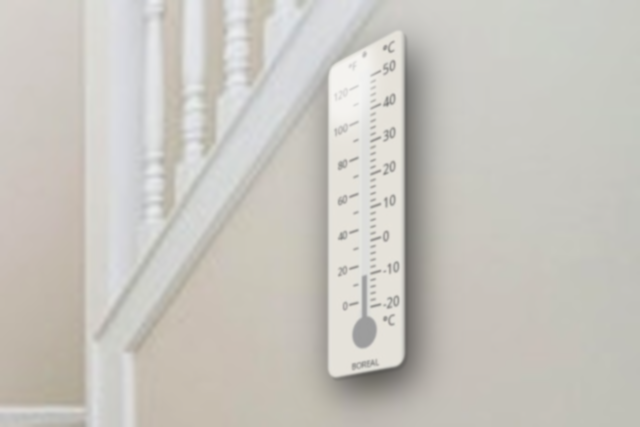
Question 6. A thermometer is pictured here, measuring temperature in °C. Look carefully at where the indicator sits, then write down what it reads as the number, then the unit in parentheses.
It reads -10 (°C)
